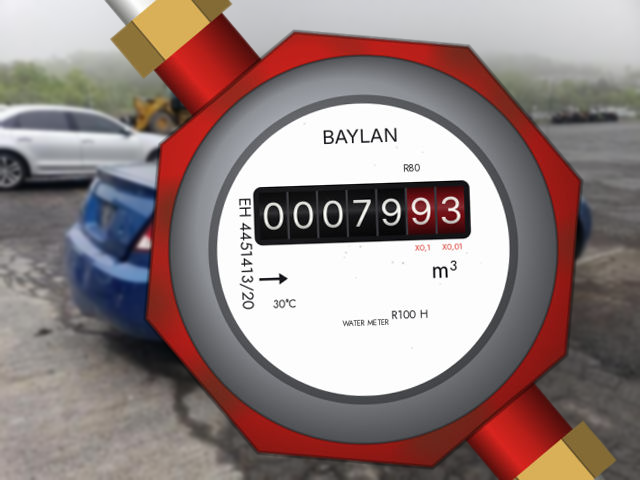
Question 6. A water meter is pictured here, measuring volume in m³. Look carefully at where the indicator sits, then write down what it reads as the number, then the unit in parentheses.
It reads 79.93 (m³)
